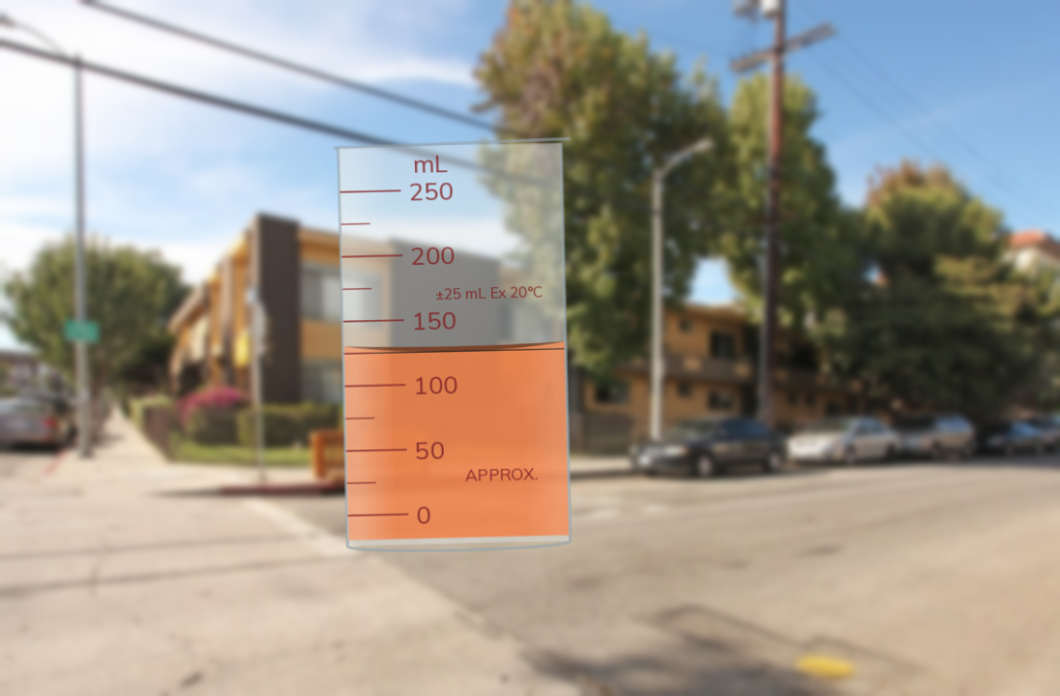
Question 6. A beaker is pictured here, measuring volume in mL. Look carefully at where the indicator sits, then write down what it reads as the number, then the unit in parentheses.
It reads 125 (mL)
